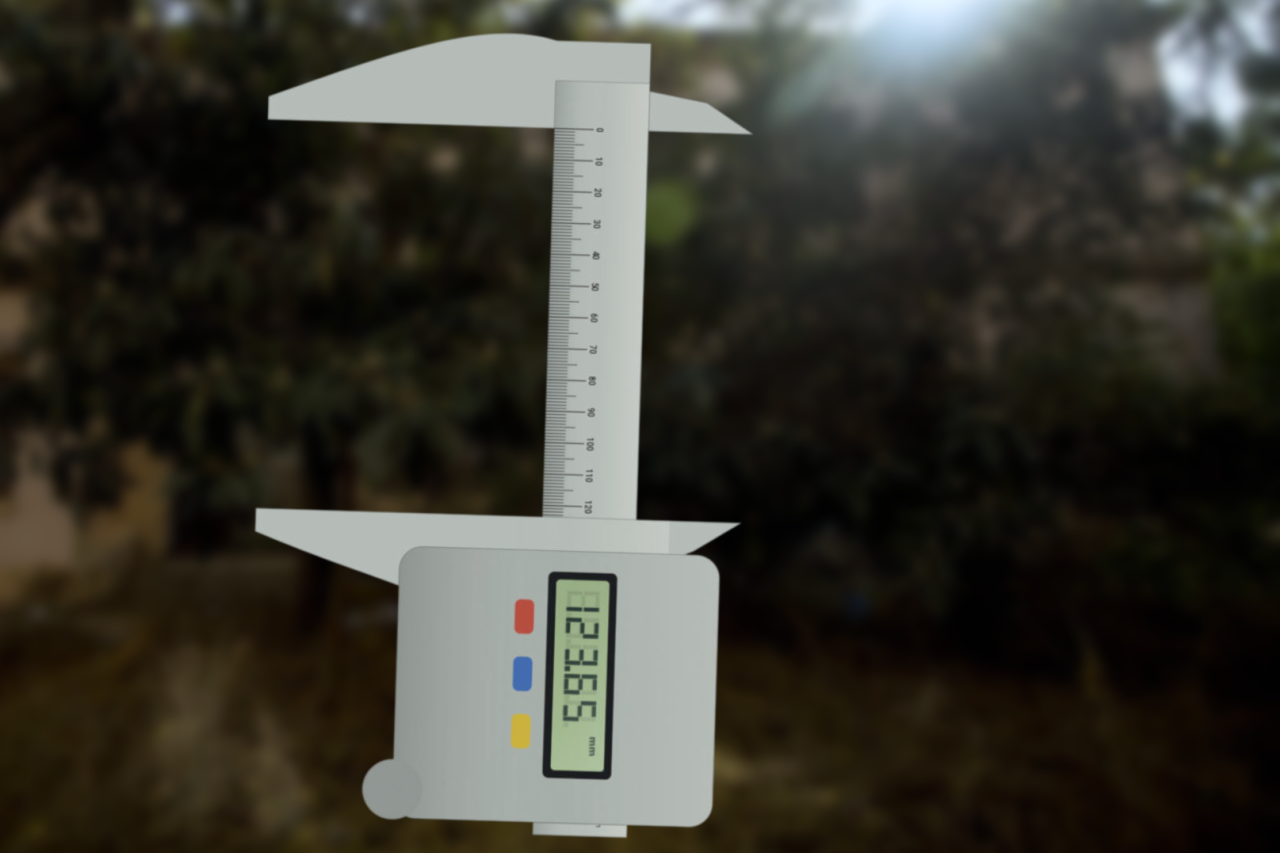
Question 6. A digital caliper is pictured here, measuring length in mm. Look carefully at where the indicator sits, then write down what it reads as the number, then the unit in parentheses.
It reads 123.65 (mm)
